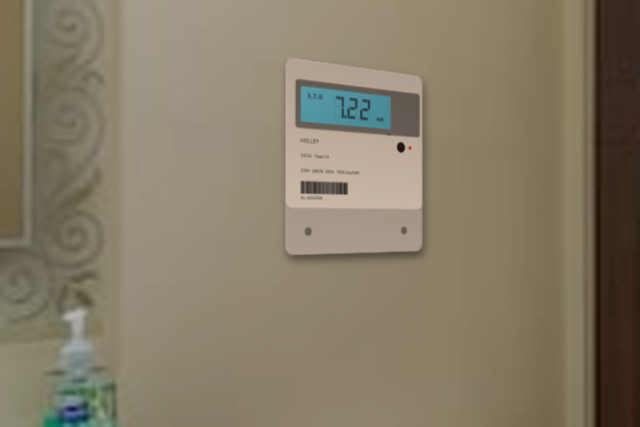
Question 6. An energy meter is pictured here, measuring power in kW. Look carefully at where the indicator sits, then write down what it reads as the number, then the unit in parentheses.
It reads 7.22 (kW)
